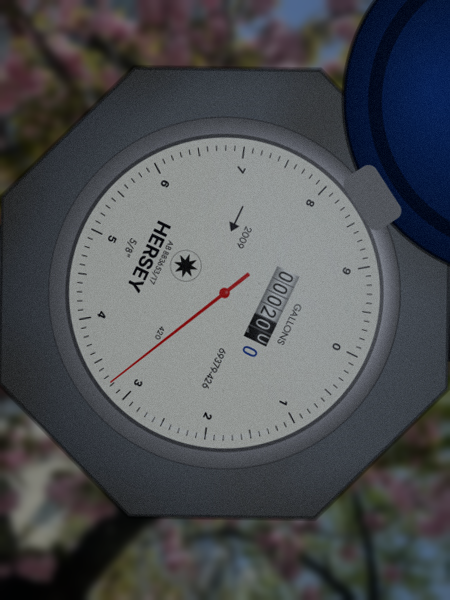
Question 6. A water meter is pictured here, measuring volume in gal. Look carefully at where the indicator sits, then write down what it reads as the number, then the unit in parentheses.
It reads 2003.2 (gal)
